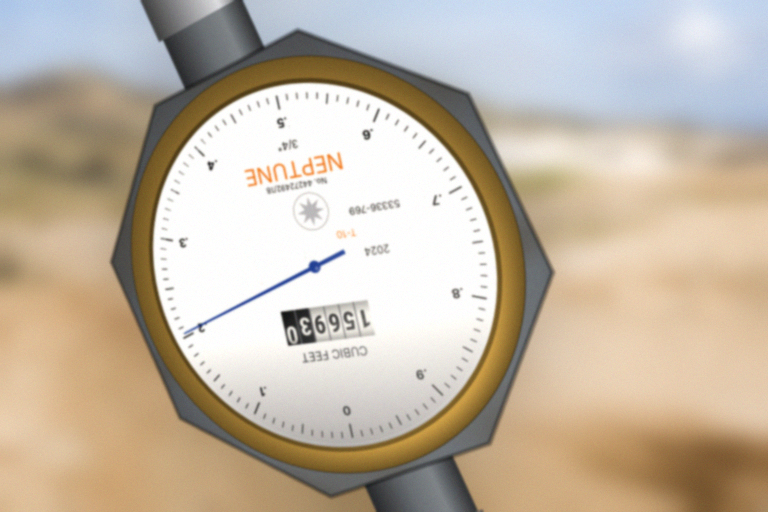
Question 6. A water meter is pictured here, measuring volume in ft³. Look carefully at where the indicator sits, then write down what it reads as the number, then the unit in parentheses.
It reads 156930.20 (ft³)
